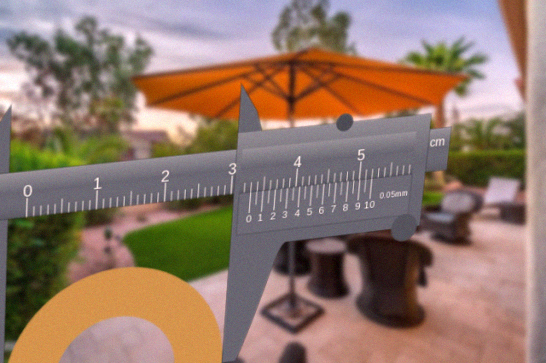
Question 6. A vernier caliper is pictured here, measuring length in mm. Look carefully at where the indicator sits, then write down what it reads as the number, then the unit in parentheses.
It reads 33.0 (mm)
